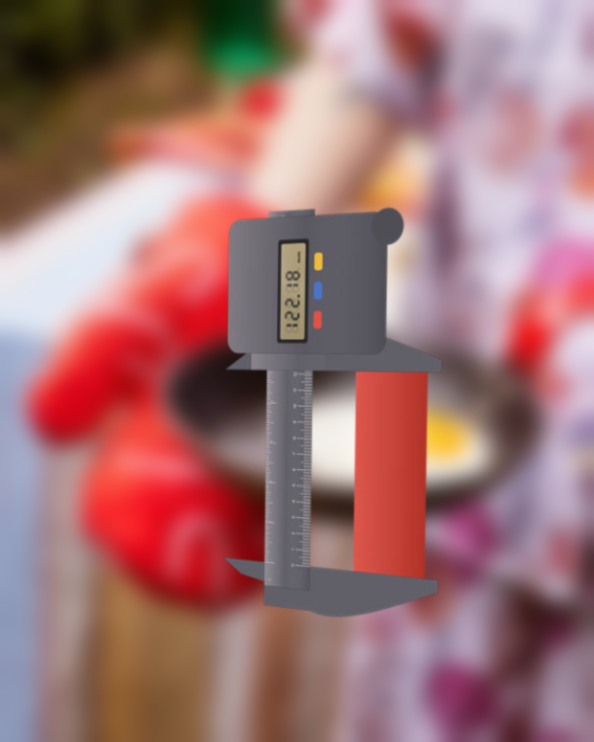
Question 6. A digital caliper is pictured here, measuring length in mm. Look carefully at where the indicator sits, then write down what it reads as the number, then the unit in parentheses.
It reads 122.18 (mm)
